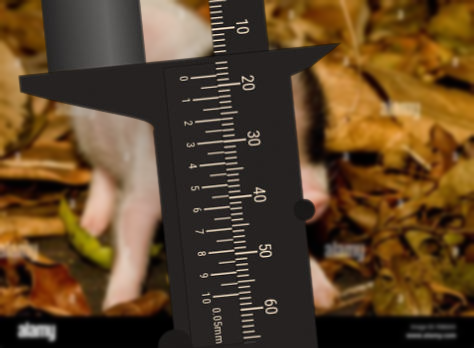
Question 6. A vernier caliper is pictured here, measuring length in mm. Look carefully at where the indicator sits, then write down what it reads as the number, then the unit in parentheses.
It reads 18.2 (mm)
